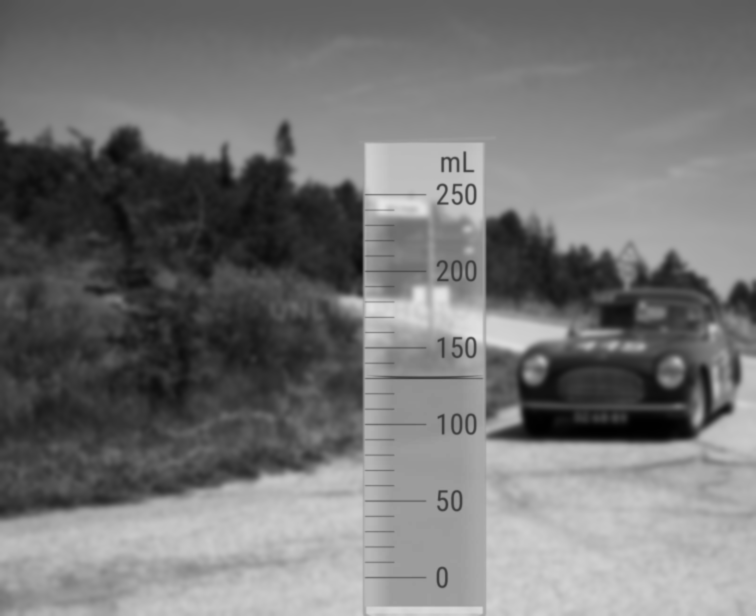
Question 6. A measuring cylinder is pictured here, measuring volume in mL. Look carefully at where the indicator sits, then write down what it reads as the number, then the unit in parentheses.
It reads 130 (mL)
